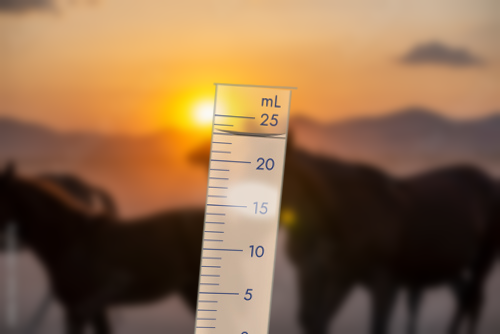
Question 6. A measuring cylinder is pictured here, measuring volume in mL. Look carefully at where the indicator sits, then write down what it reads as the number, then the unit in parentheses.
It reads 23 (mL)
